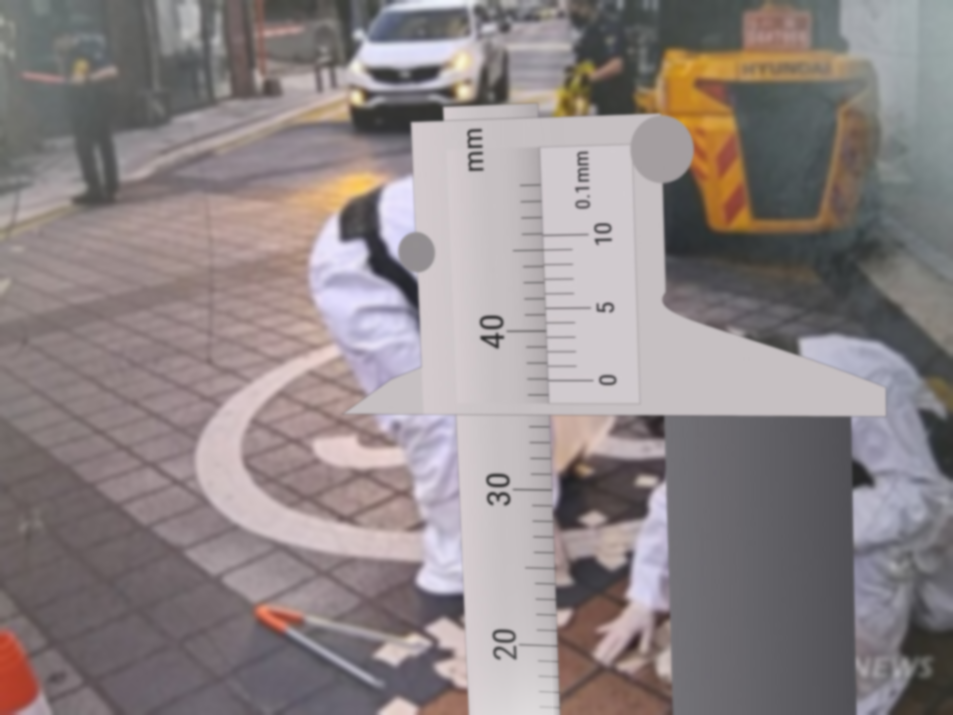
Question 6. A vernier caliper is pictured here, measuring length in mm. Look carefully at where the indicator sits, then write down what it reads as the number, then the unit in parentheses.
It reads 36.9 (mm)
